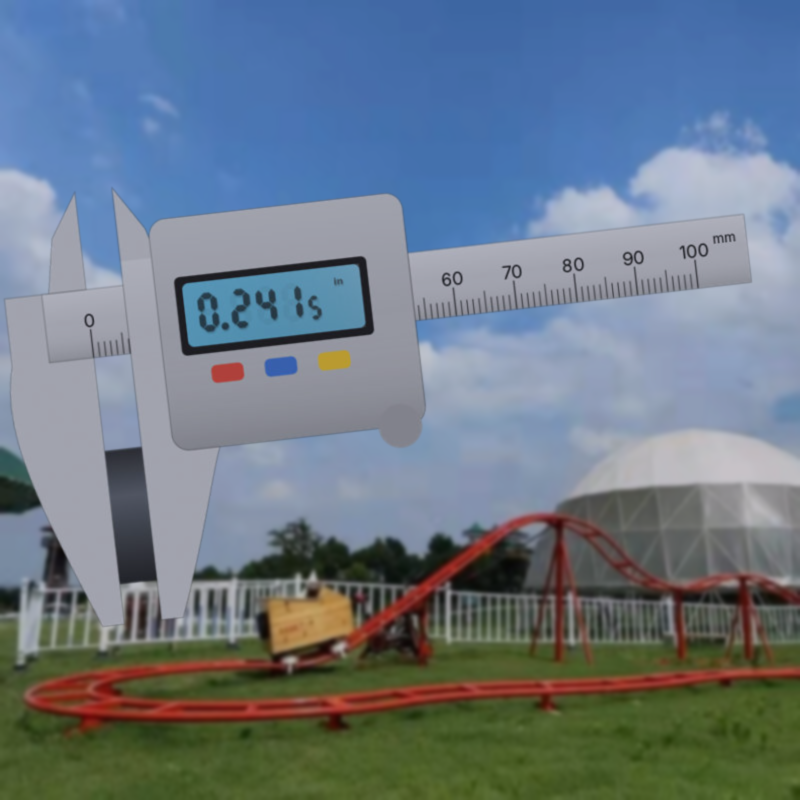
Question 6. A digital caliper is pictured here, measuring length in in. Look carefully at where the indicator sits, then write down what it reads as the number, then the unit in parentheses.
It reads 0.2415 (in)
